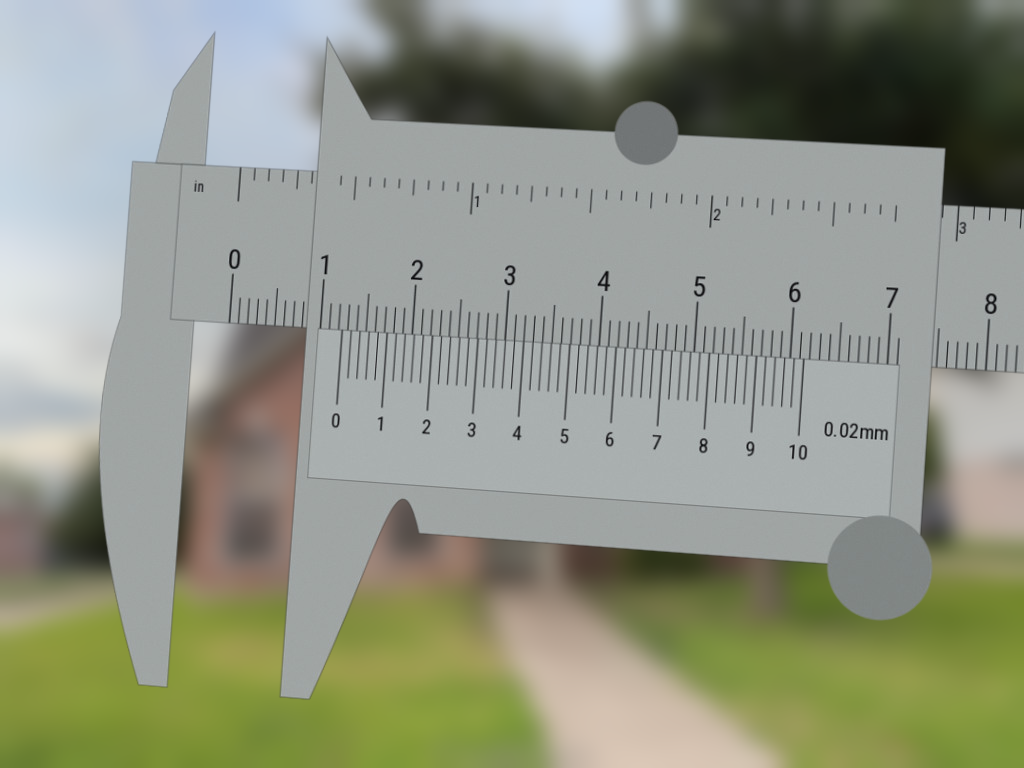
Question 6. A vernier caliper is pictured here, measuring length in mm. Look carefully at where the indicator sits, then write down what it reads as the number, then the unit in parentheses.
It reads 12.4 (mm)
